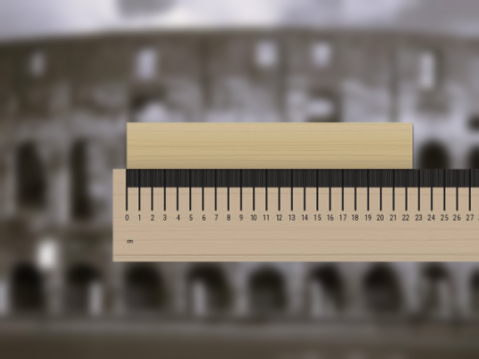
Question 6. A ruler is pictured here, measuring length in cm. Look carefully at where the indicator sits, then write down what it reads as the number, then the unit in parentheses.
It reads 22.5 (cm)
